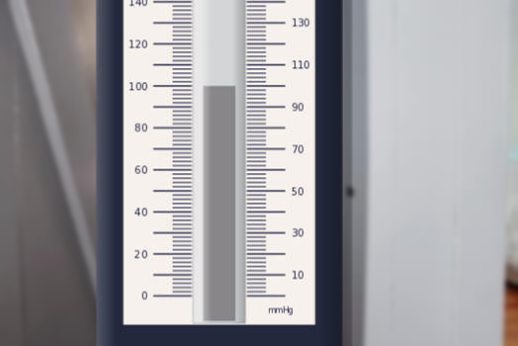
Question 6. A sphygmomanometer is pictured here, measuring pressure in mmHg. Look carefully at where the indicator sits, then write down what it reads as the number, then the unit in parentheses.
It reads 100 (mmHg)
